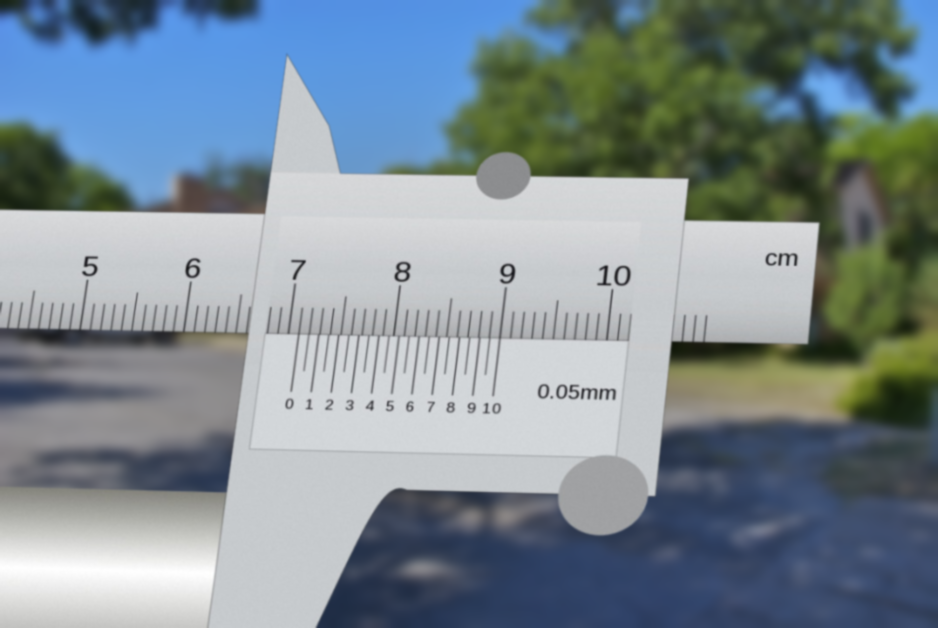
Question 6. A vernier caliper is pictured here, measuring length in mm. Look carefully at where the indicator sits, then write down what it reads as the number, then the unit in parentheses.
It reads 71.0 (mm)
